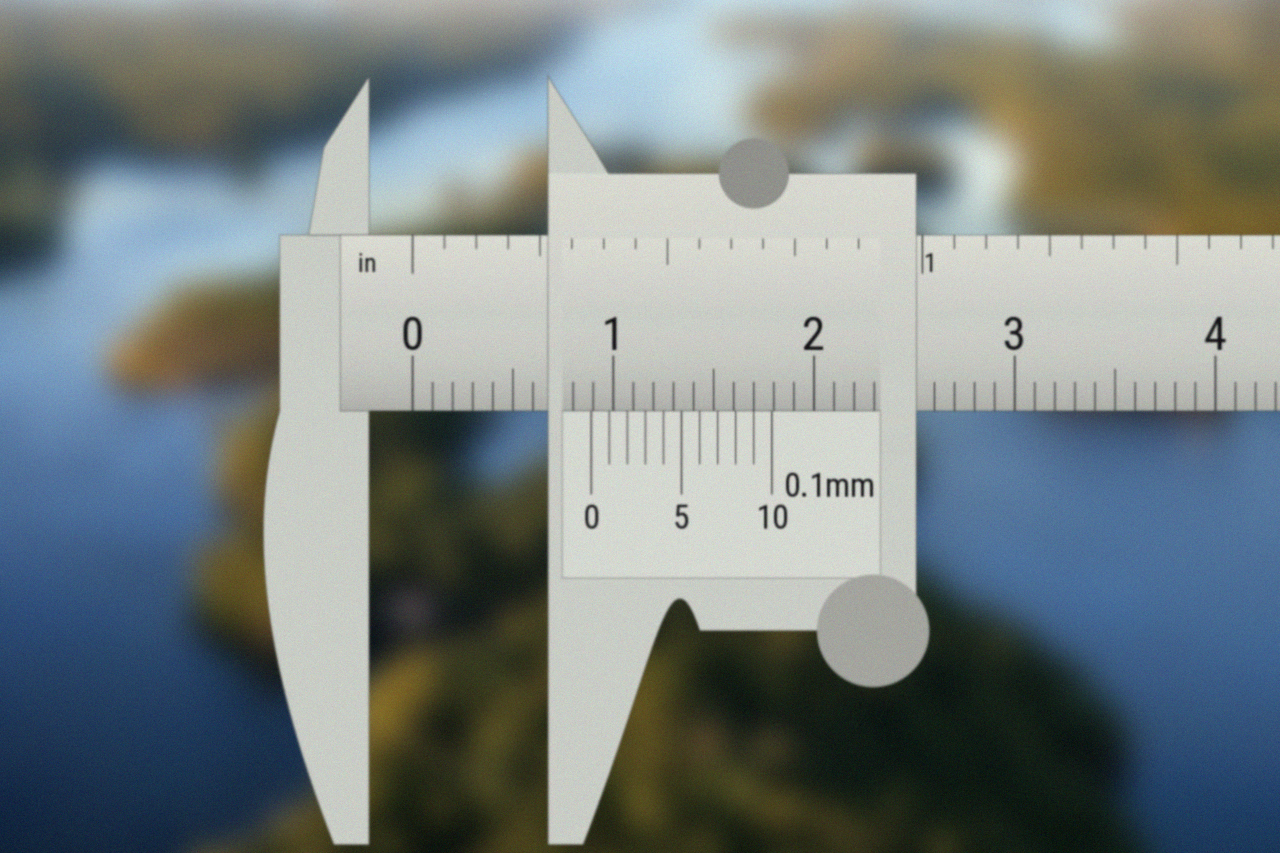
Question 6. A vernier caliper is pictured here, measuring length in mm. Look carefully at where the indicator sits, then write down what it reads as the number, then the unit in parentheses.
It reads 8.9 (mm)
